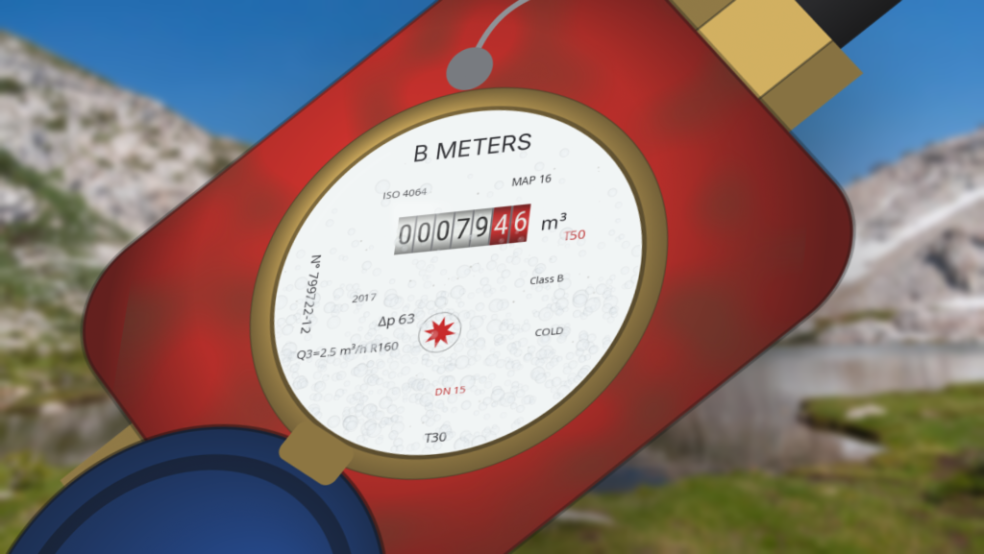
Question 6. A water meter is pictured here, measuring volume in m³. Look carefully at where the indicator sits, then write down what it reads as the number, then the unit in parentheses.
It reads 79.46 (m³)
